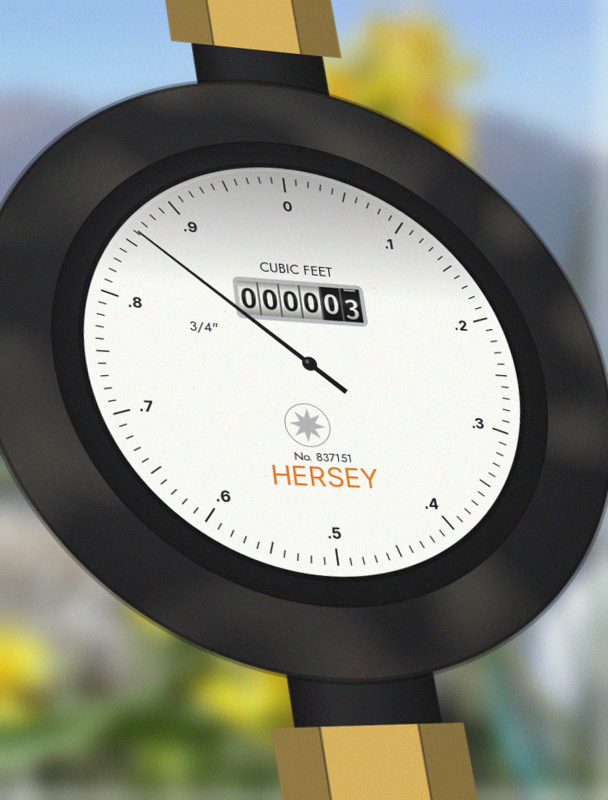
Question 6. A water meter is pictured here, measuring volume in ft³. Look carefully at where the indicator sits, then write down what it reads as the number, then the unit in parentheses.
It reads 2.86 (ft³)
